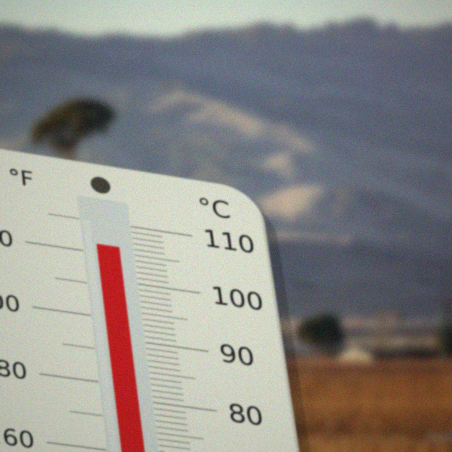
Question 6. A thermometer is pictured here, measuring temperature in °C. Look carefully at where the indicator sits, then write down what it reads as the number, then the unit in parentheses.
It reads 106 (°C)
